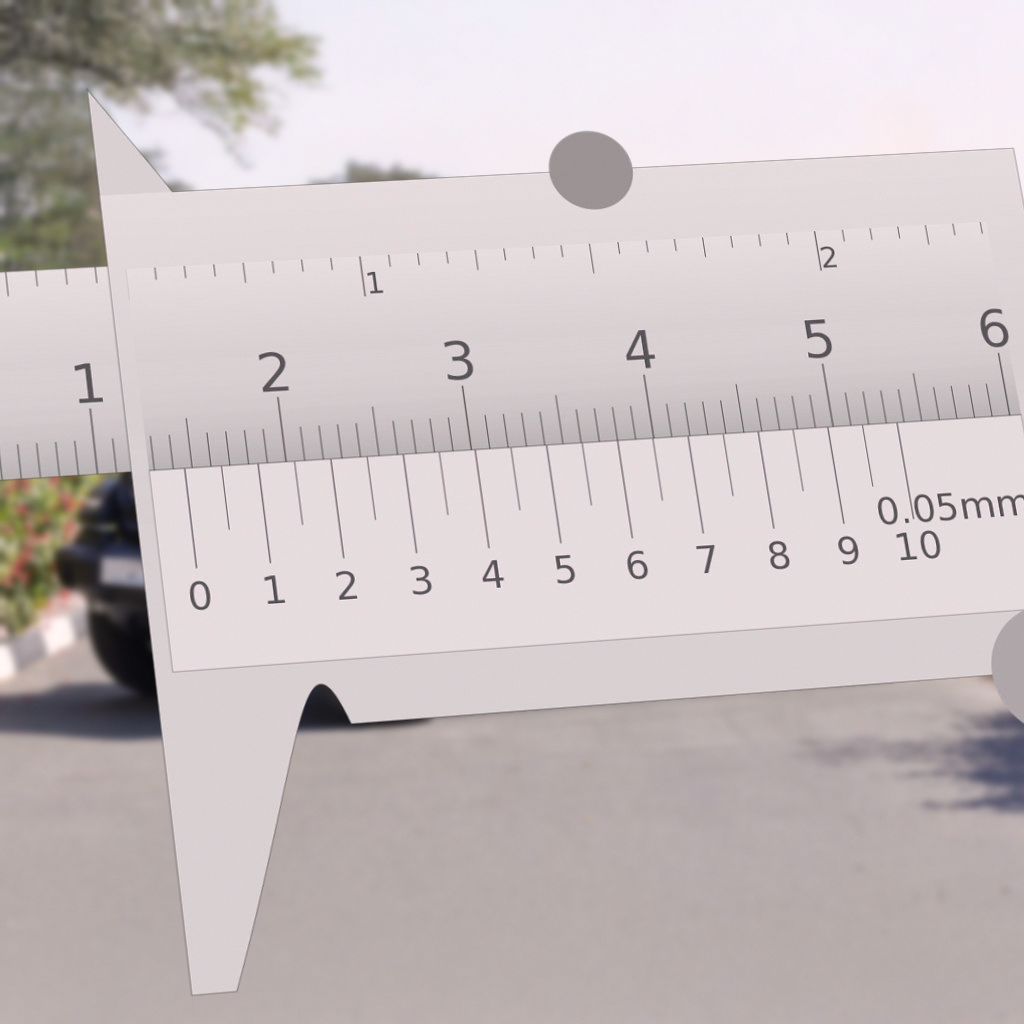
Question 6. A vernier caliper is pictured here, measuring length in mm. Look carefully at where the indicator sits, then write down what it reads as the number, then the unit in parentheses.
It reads 14.6 (mm)
